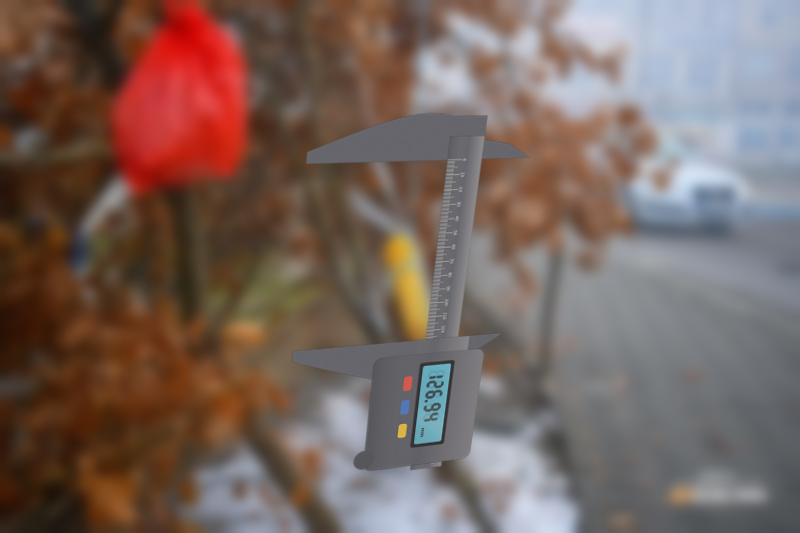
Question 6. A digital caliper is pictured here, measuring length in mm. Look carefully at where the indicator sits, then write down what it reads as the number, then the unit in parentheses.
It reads 126.94 (mm)
